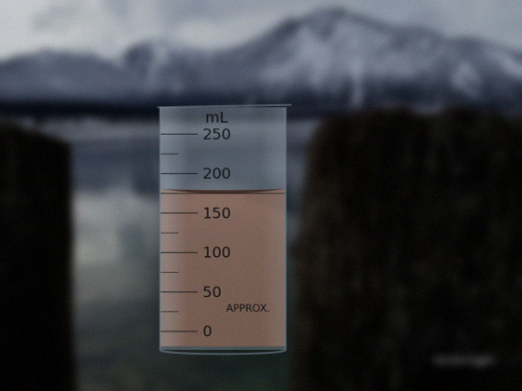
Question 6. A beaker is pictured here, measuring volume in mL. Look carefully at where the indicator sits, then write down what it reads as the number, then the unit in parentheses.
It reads 175 (mL)
